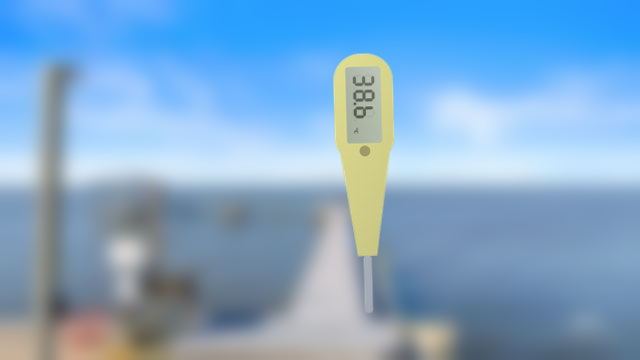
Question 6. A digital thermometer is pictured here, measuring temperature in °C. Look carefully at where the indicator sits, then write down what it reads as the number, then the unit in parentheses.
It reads 38.6 (°C)
